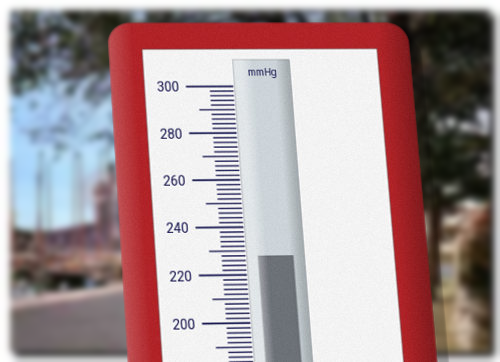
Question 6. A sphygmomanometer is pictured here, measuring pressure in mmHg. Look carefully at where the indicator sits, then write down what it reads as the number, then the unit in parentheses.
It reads 228 (mmHg)
